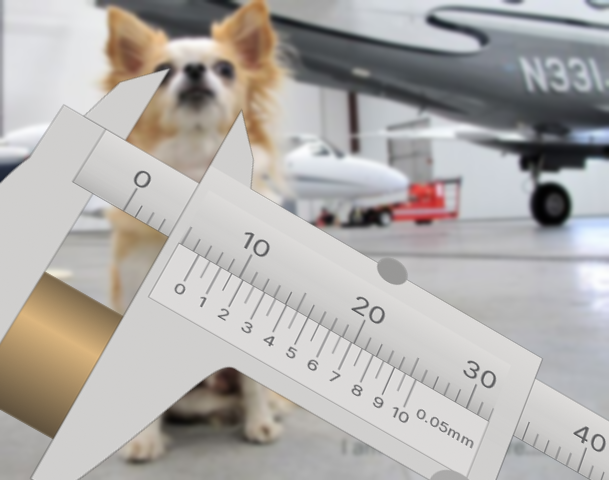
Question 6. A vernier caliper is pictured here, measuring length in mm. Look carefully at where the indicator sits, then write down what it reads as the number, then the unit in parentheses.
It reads 6.5 (mm)
